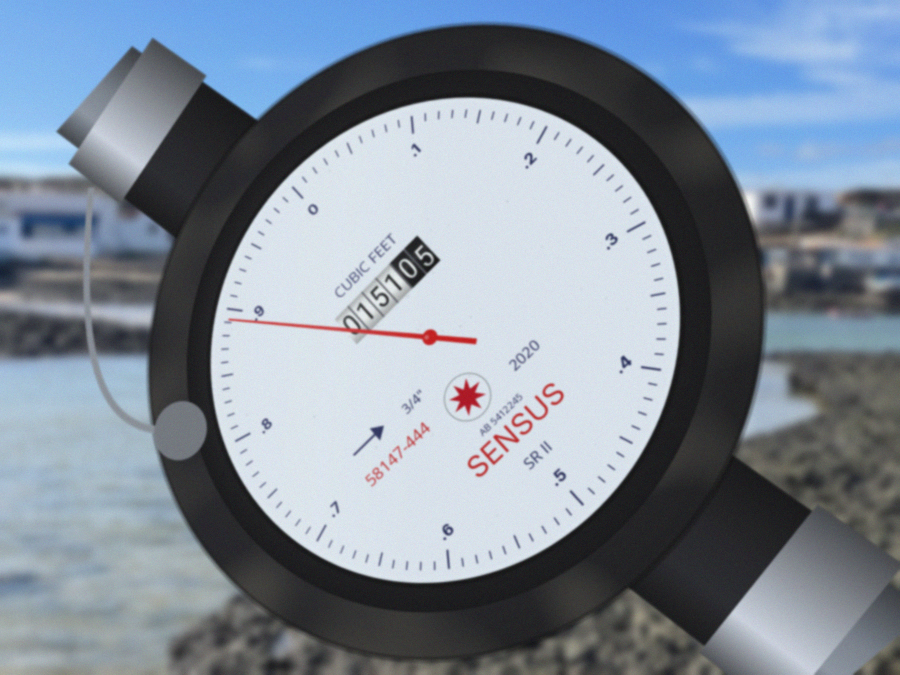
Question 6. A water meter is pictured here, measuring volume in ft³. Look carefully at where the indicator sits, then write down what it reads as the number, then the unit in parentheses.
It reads 15104.89 (ft³)
